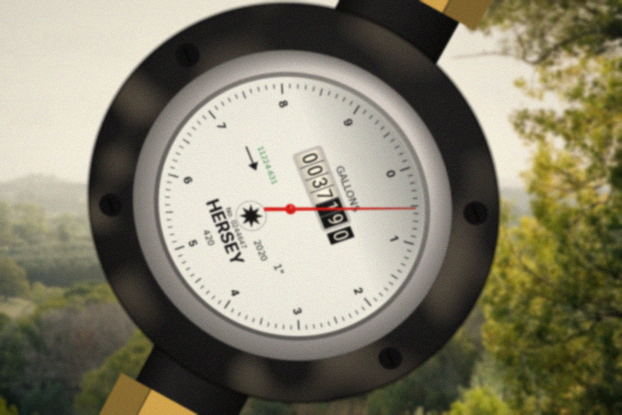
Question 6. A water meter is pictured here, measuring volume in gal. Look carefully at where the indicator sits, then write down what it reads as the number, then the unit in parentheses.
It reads 37190.5 (gal)
